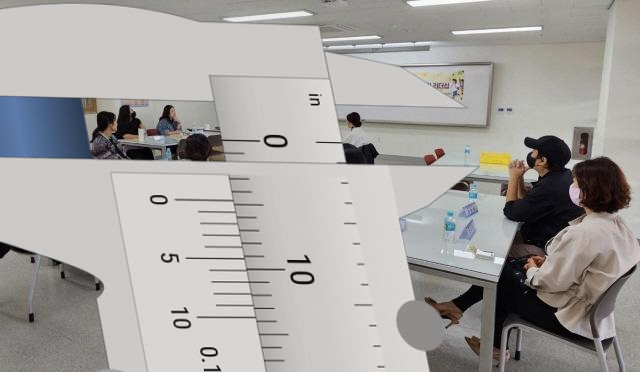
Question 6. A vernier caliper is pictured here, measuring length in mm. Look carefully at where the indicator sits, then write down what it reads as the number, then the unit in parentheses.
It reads 4.7 (mm)
